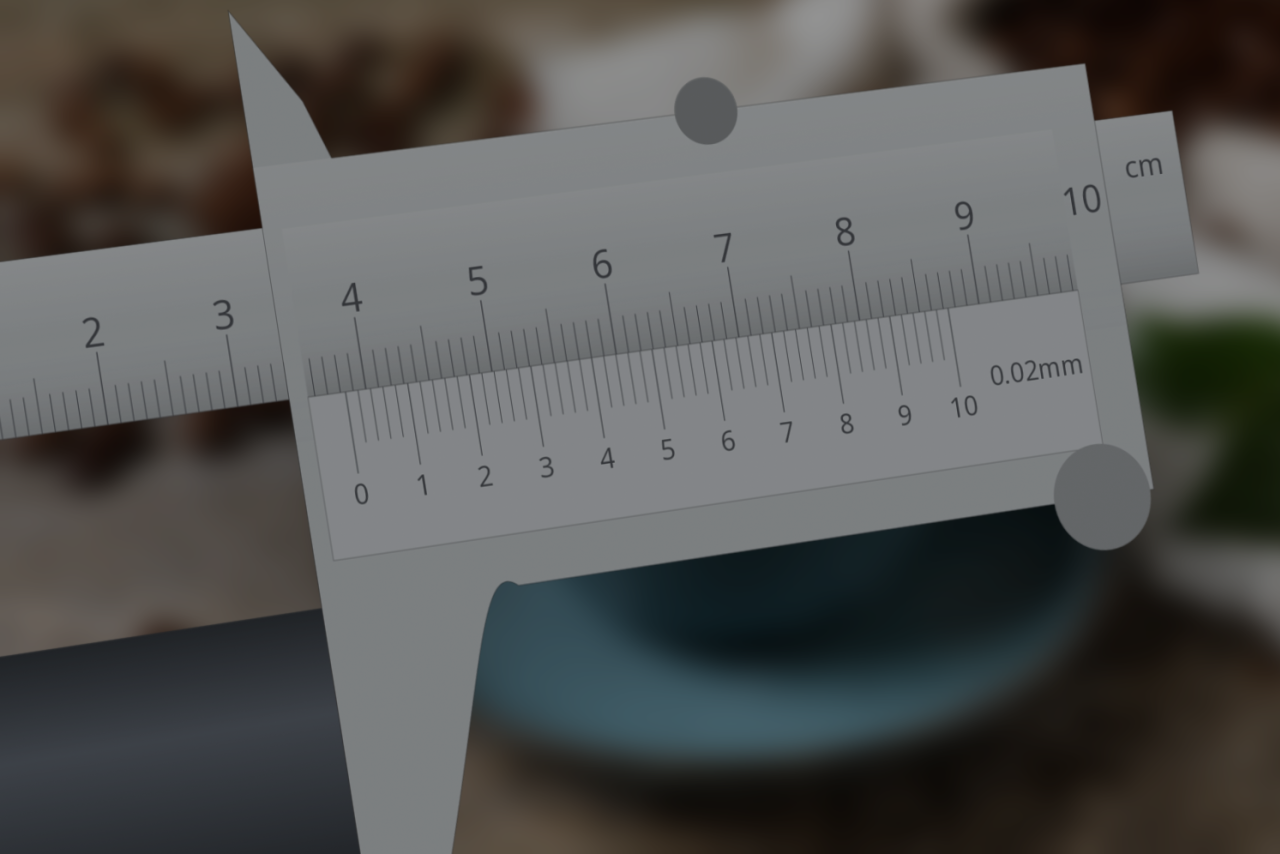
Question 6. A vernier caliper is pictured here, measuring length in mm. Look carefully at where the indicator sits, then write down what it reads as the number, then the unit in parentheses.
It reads 38.4 (mm)
